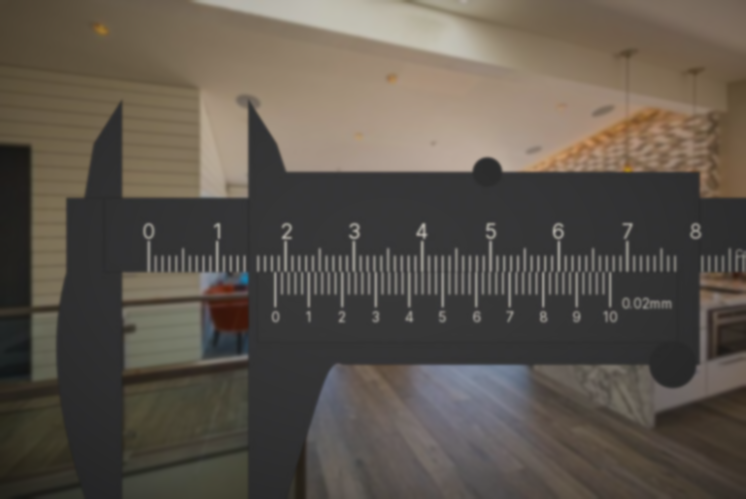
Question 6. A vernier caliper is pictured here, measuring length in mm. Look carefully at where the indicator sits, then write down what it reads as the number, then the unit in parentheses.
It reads 18.5 (mm)
